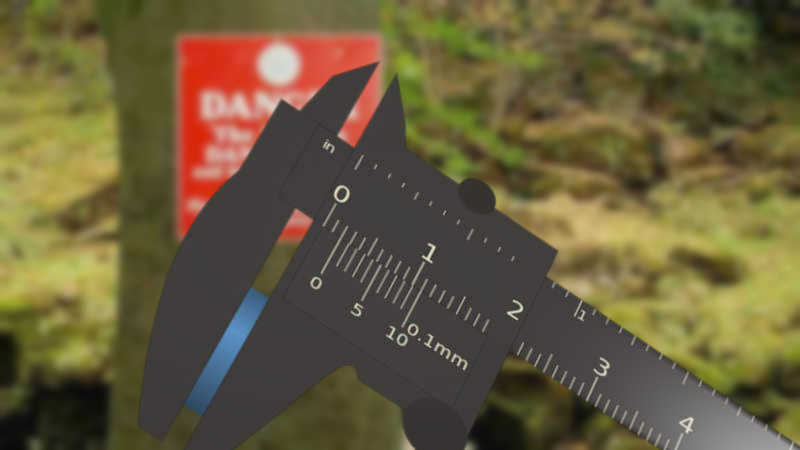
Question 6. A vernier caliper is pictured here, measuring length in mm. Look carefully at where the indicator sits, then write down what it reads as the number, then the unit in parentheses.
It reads 2.0 (mm)
